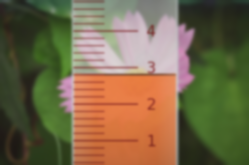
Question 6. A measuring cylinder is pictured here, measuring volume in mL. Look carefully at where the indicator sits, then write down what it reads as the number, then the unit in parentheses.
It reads 2.8 (mL)
